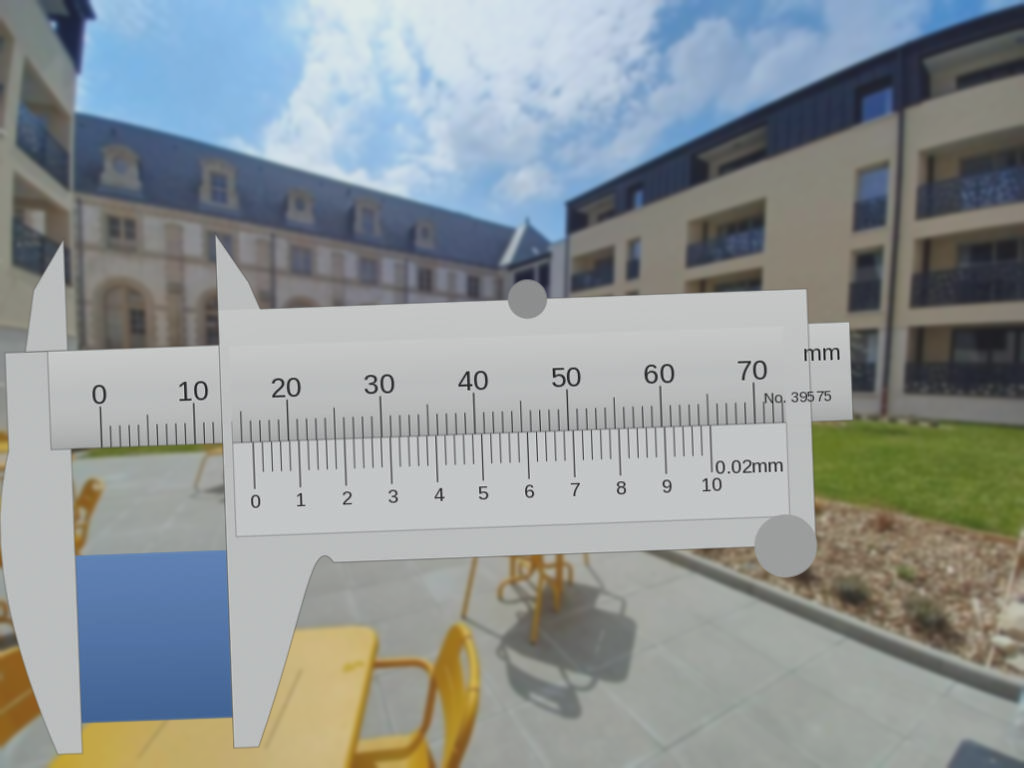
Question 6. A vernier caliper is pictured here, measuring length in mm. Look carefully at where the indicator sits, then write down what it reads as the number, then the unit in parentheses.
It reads 16.2 (mm)
